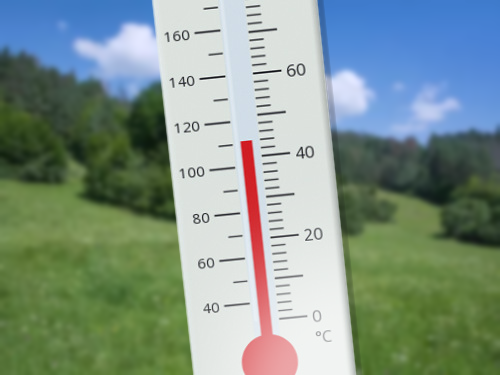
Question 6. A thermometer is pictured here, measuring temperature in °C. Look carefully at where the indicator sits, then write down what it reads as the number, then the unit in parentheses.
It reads 44 (°C)
